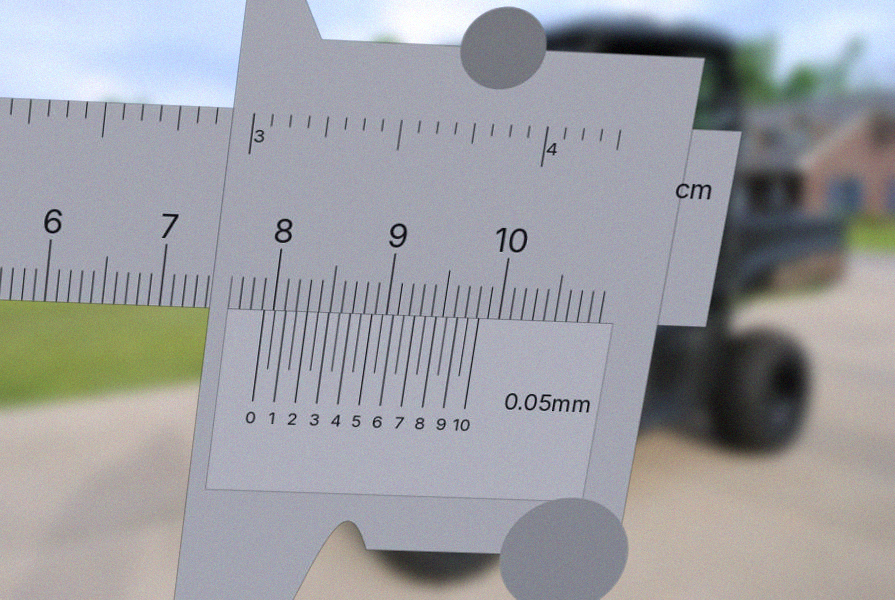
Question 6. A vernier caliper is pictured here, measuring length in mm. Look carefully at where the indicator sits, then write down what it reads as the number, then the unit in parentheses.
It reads 79.2 (mm)
